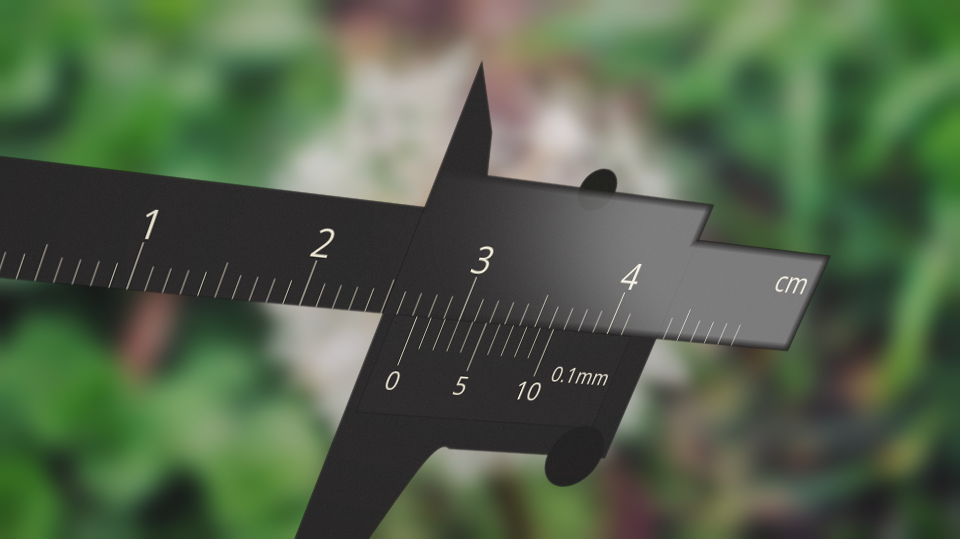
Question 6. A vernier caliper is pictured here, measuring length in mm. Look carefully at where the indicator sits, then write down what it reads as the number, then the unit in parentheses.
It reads 27.3 (mm)
